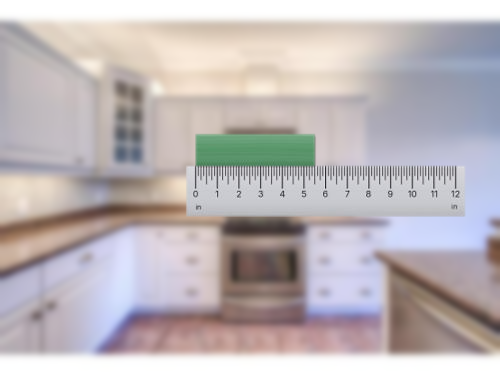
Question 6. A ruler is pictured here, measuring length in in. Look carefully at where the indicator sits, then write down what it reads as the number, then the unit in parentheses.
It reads 5.5 (in)
